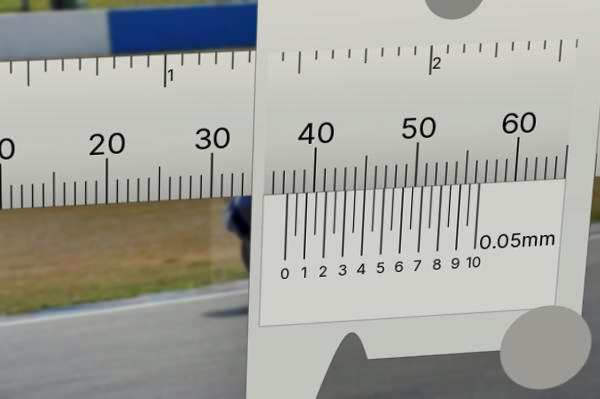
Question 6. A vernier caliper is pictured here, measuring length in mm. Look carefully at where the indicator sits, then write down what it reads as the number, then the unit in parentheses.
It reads 37.4 (mm)
